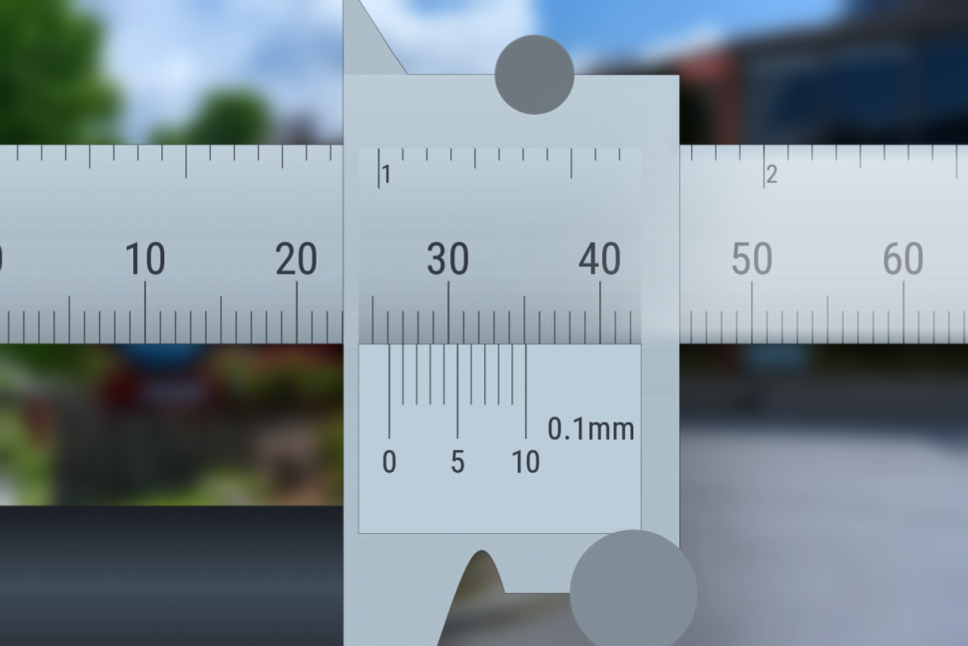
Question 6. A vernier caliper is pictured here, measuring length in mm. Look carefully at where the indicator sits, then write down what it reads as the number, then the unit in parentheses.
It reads 26.1 (mm)
